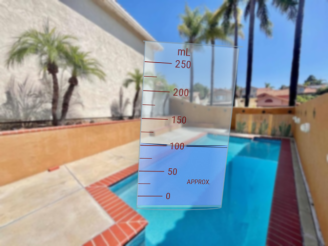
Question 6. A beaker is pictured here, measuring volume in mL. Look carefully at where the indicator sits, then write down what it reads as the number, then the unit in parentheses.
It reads 100 (mL)
